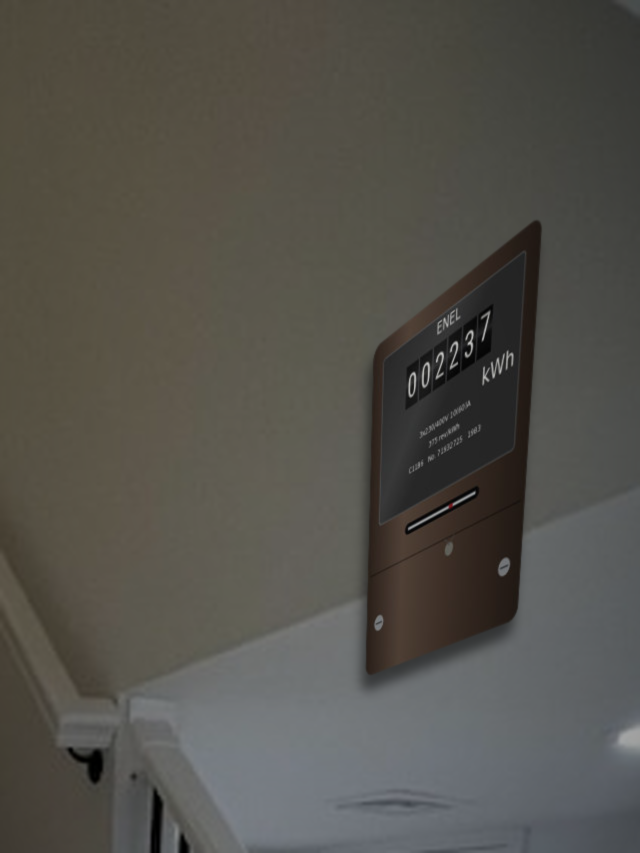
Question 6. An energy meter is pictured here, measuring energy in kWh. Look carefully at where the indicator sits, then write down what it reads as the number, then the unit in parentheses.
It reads 2237 (kWh)
